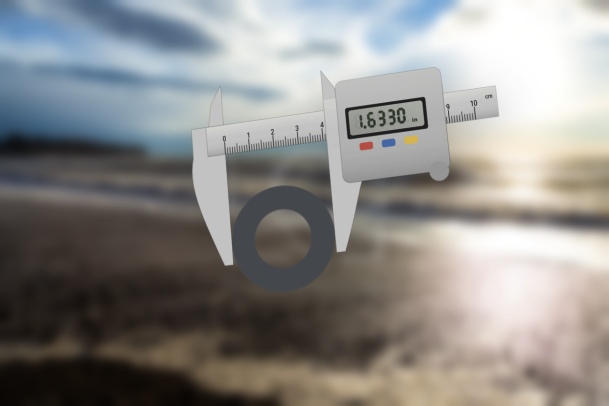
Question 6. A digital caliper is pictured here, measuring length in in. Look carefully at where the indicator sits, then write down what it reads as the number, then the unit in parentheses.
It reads 1.6330 (in)
